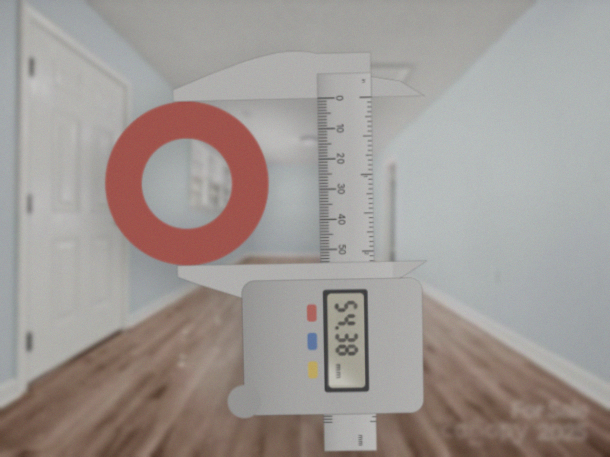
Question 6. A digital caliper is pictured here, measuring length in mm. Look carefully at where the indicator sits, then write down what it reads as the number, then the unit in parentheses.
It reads 54.38 (mm)
